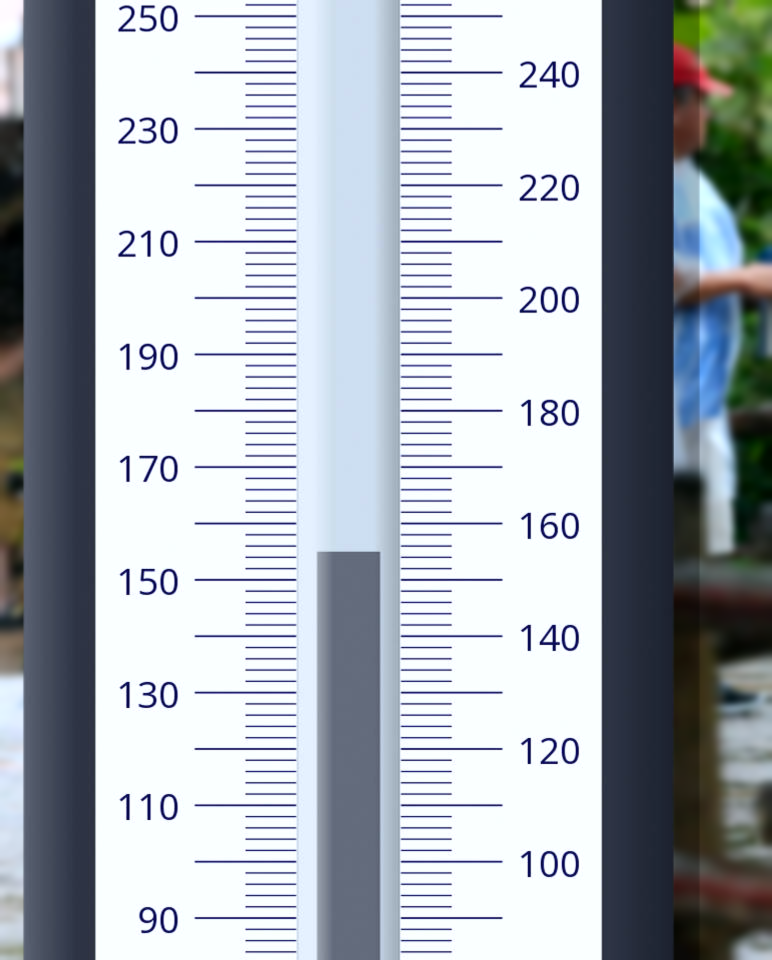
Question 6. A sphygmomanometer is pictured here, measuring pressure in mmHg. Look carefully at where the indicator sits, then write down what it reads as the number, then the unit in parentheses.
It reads 155 (mmHg)
